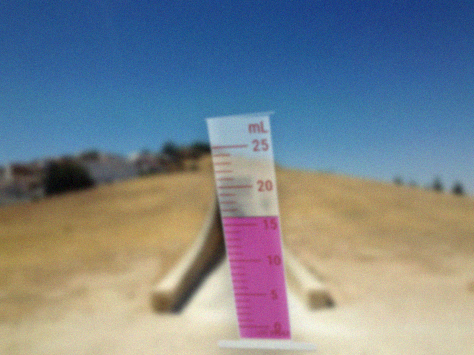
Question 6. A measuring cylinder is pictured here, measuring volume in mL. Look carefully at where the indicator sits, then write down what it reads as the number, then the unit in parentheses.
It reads 16 (mL)
